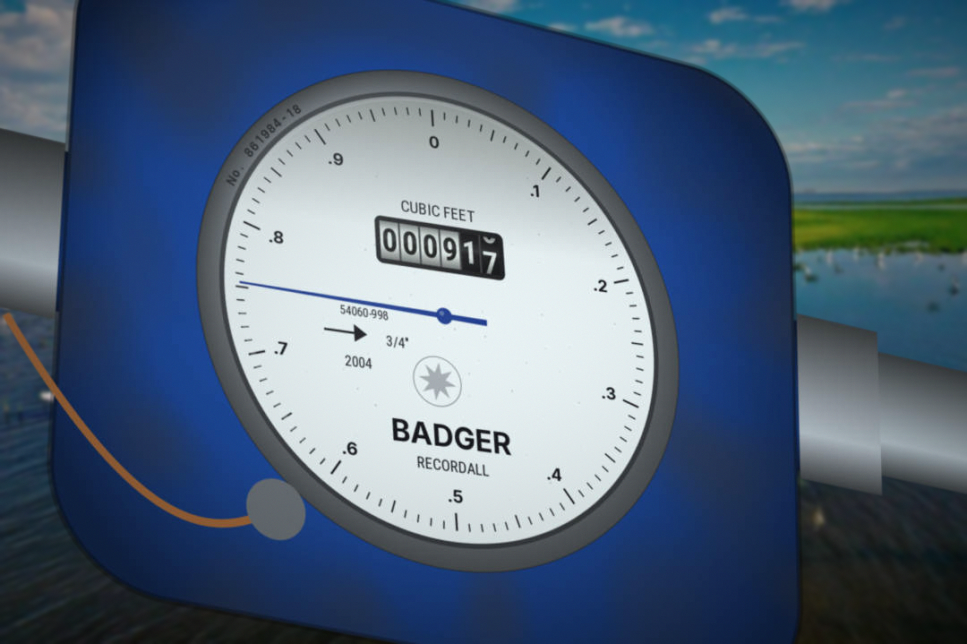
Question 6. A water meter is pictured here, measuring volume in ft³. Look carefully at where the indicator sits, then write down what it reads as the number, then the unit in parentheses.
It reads 916.75 (ft³)
